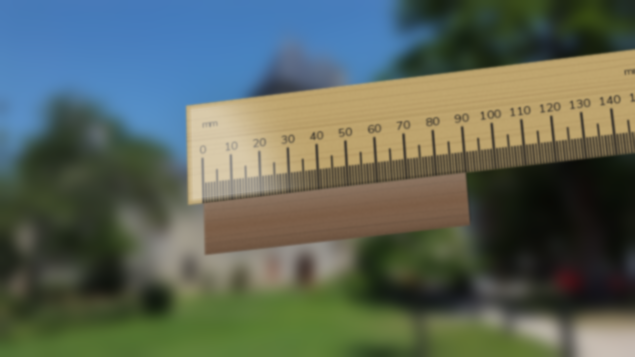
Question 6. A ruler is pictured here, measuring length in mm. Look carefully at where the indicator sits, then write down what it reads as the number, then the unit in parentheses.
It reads 90 (mm)
